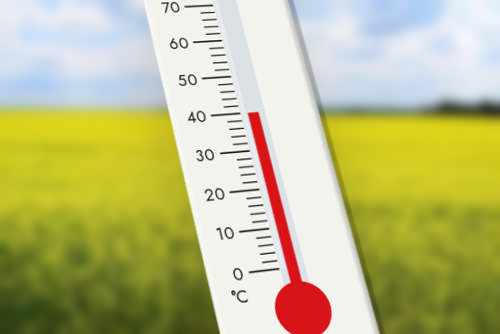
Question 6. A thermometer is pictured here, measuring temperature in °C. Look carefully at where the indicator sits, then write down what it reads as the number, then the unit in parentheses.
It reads 40 (°C)
